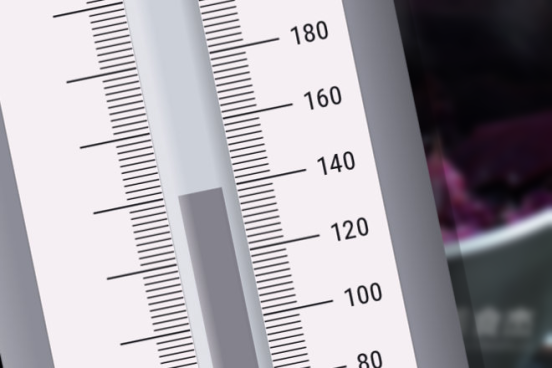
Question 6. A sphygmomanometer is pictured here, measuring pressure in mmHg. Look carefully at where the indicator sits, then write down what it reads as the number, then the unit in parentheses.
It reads 140 (mmHg)
